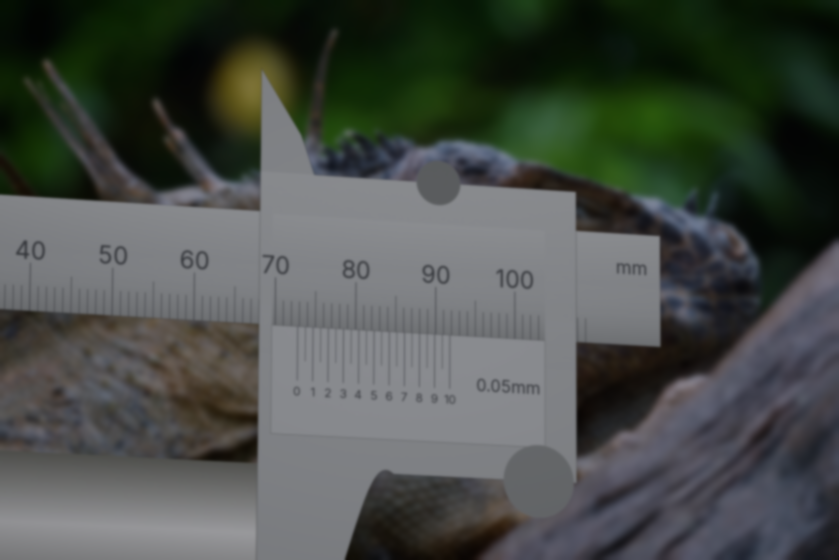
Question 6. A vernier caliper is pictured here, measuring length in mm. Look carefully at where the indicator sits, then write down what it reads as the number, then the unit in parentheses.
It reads 72.8 (mm)
